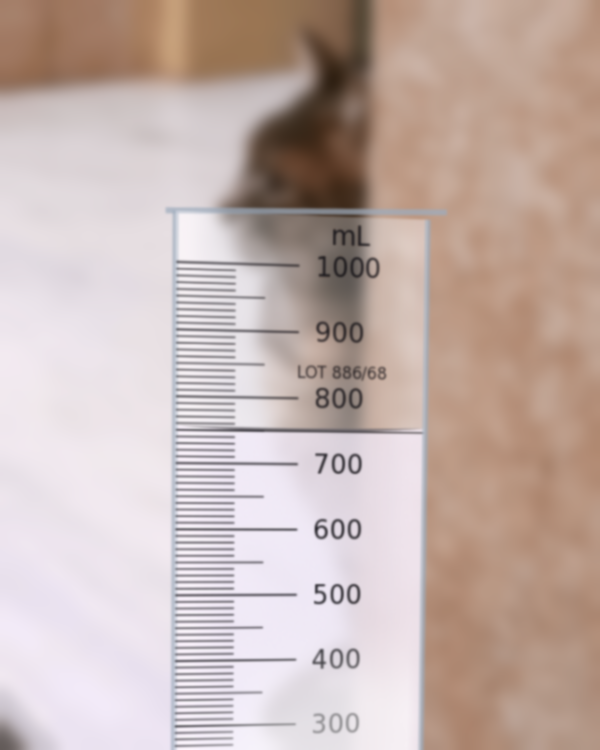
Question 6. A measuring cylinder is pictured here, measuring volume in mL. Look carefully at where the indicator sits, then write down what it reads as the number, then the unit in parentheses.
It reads 750 (mL)
